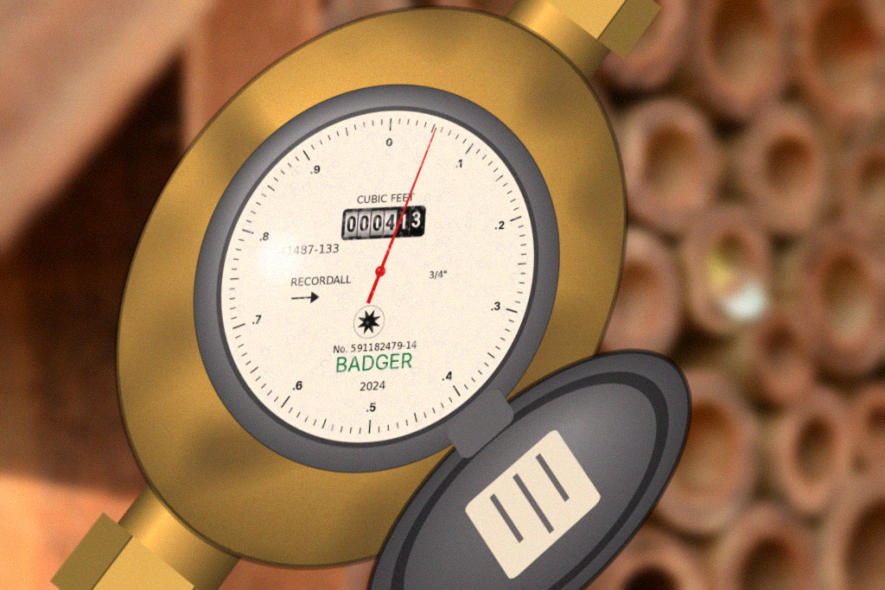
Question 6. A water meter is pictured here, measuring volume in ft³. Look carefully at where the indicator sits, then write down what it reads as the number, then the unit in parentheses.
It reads 413.05 (ft³)
